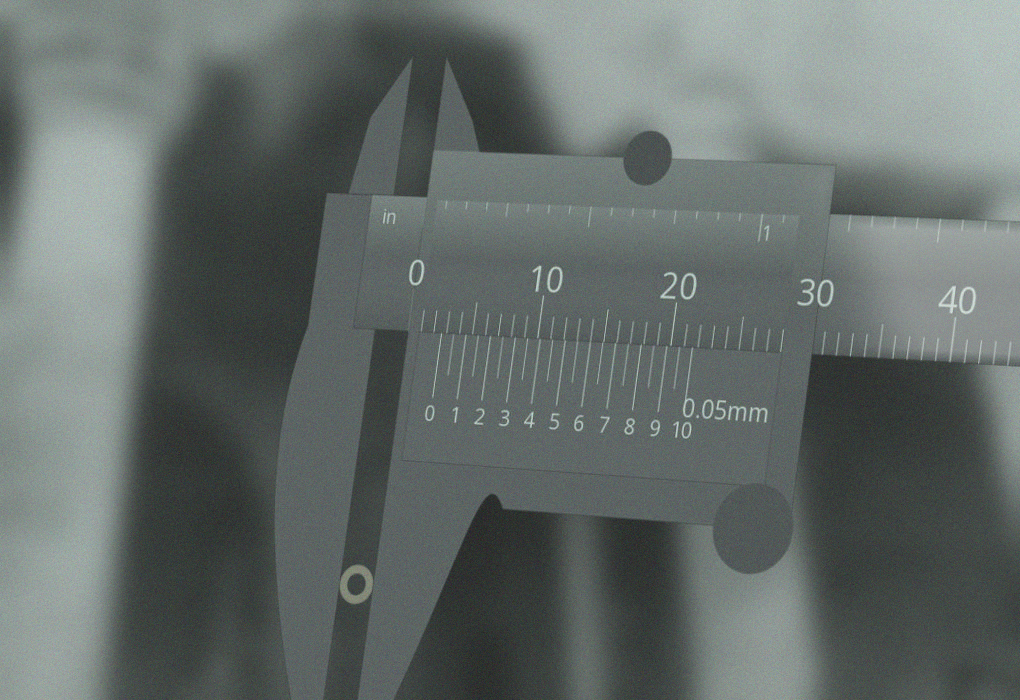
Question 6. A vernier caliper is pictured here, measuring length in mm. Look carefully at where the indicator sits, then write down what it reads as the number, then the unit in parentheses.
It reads 2.6 (mm)
